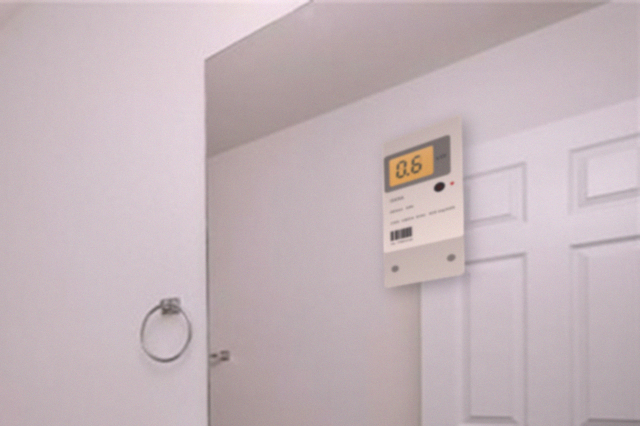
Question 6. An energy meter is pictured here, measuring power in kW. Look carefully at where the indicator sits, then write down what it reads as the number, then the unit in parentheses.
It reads 0.6 (kW)
